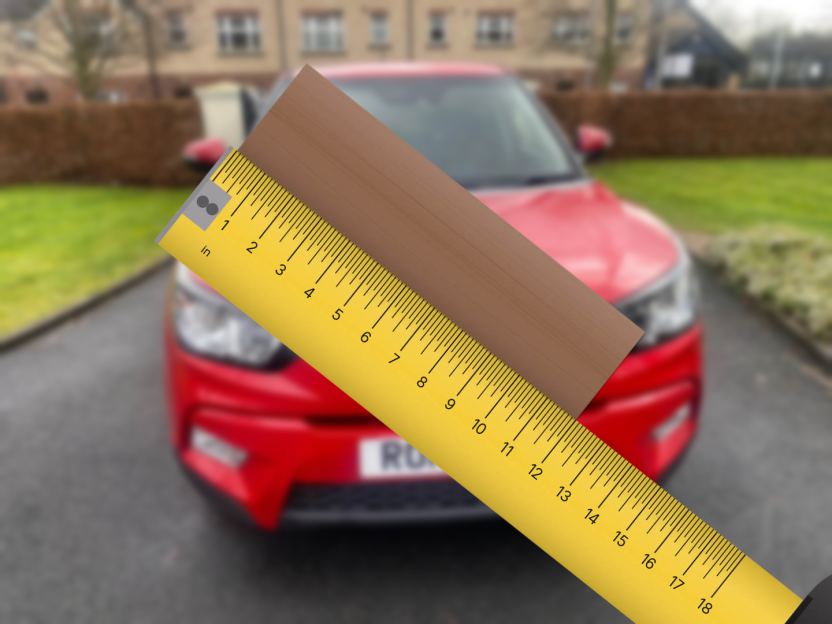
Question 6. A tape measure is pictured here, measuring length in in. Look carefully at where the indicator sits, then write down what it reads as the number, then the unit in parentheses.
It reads 12 (in)
